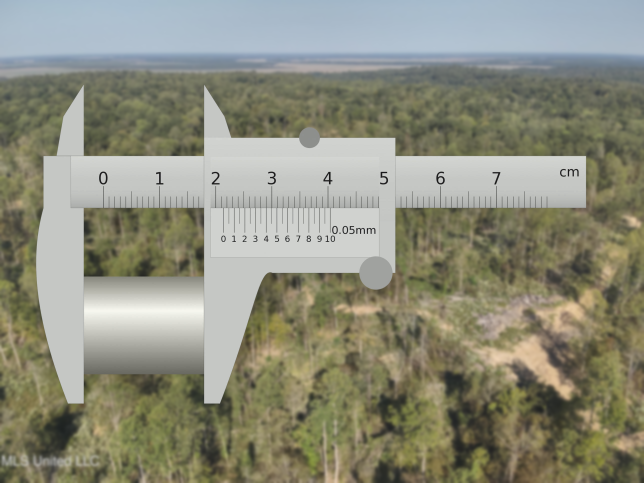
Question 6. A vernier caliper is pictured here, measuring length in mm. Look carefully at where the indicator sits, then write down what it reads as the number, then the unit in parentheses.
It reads 21.4 (mm)
